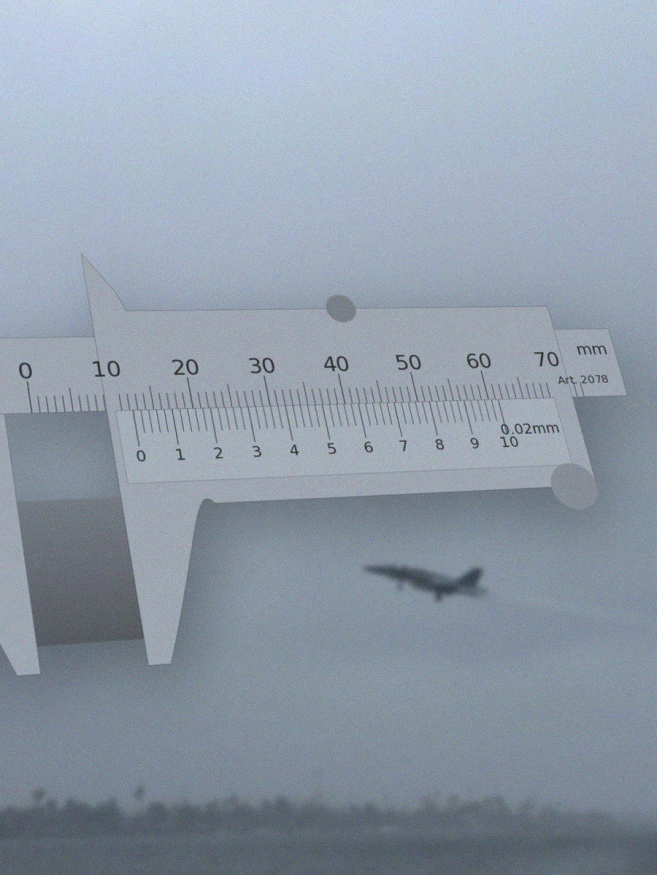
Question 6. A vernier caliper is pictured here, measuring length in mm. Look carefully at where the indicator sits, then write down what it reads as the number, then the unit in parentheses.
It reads 12.4 (mm)
